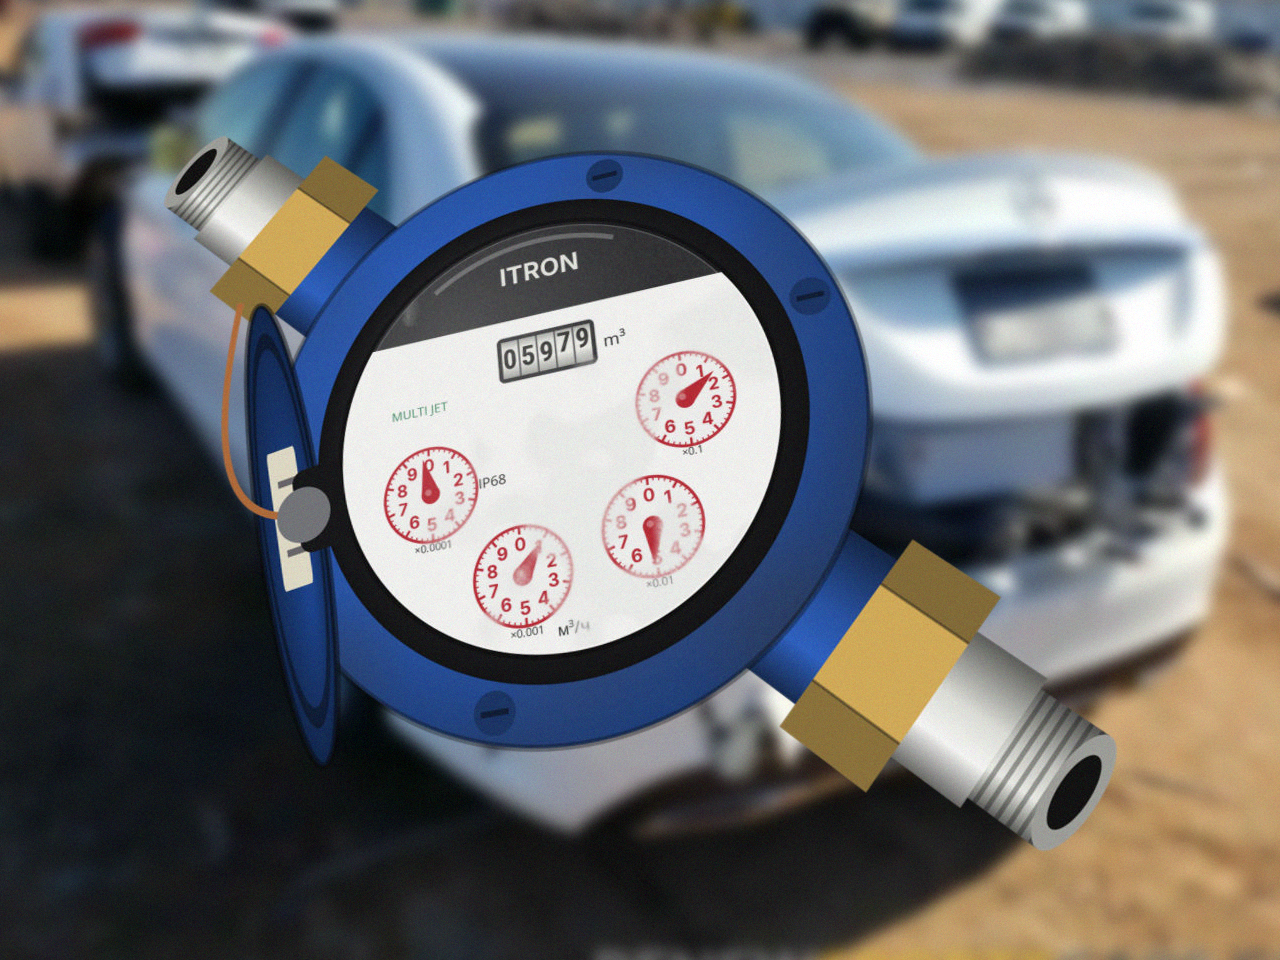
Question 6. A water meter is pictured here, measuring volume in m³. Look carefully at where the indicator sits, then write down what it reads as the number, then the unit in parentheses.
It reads 5979.1509 (m³)
